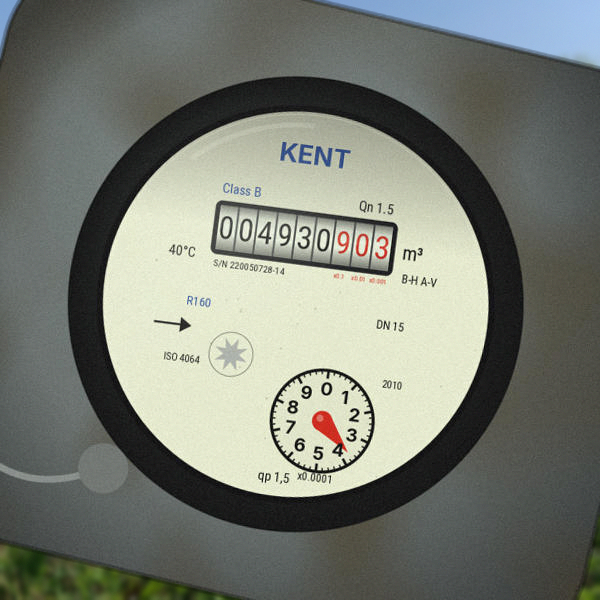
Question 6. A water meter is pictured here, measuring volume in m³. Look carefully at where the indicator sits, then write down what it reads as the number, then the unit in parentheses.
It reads 4930.9033 (m³)
